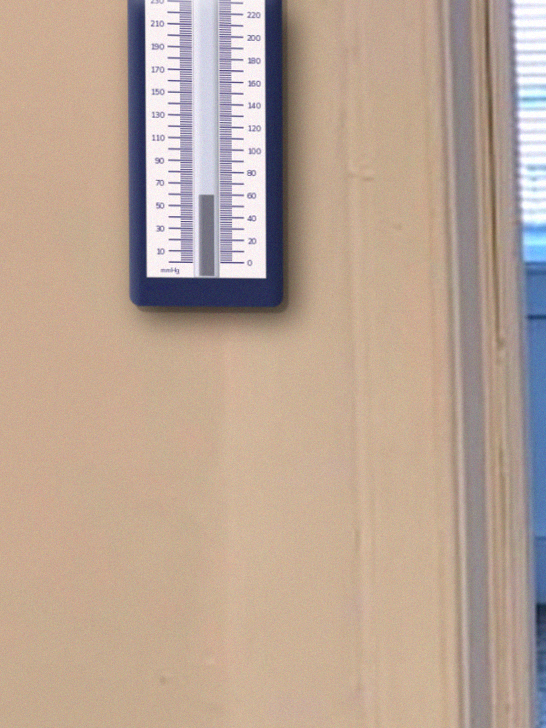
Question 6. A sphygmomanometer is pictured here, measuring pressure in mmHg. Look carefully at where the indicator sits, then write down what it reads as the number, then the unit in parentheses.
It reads 60 (mmHg)
